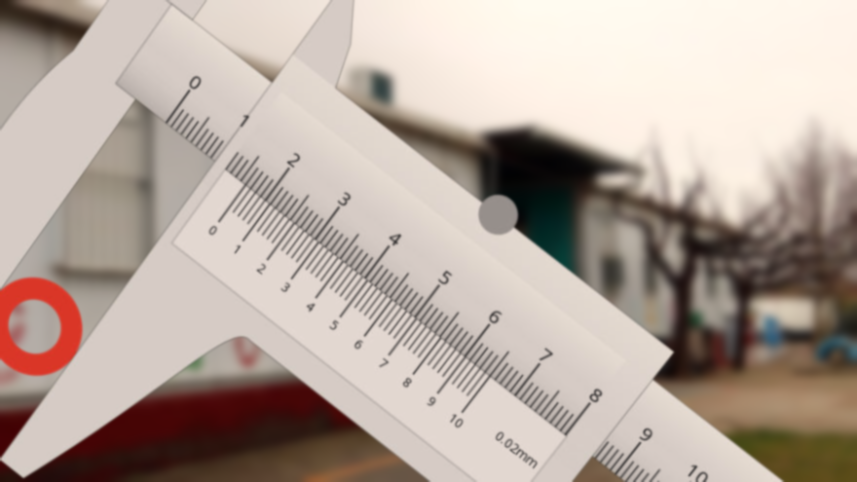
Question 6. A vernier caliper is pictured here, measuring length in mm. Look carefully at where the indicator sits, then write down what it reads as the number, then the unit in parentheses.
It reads 16.0 (mm)
